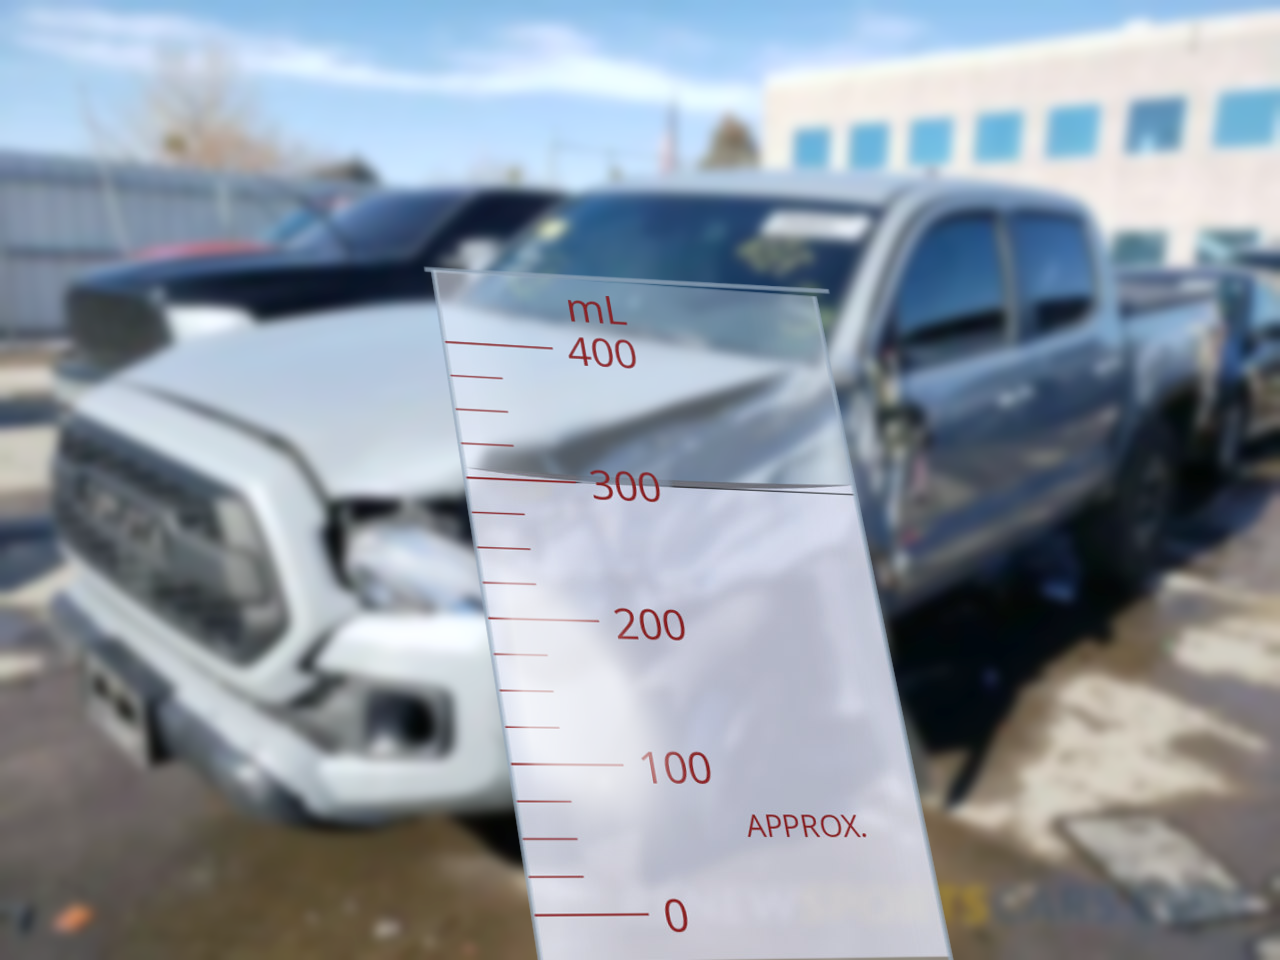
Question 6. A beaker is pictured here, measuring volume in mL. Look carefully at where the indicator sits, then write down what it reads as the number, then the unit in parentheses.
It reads 300 (mL)
